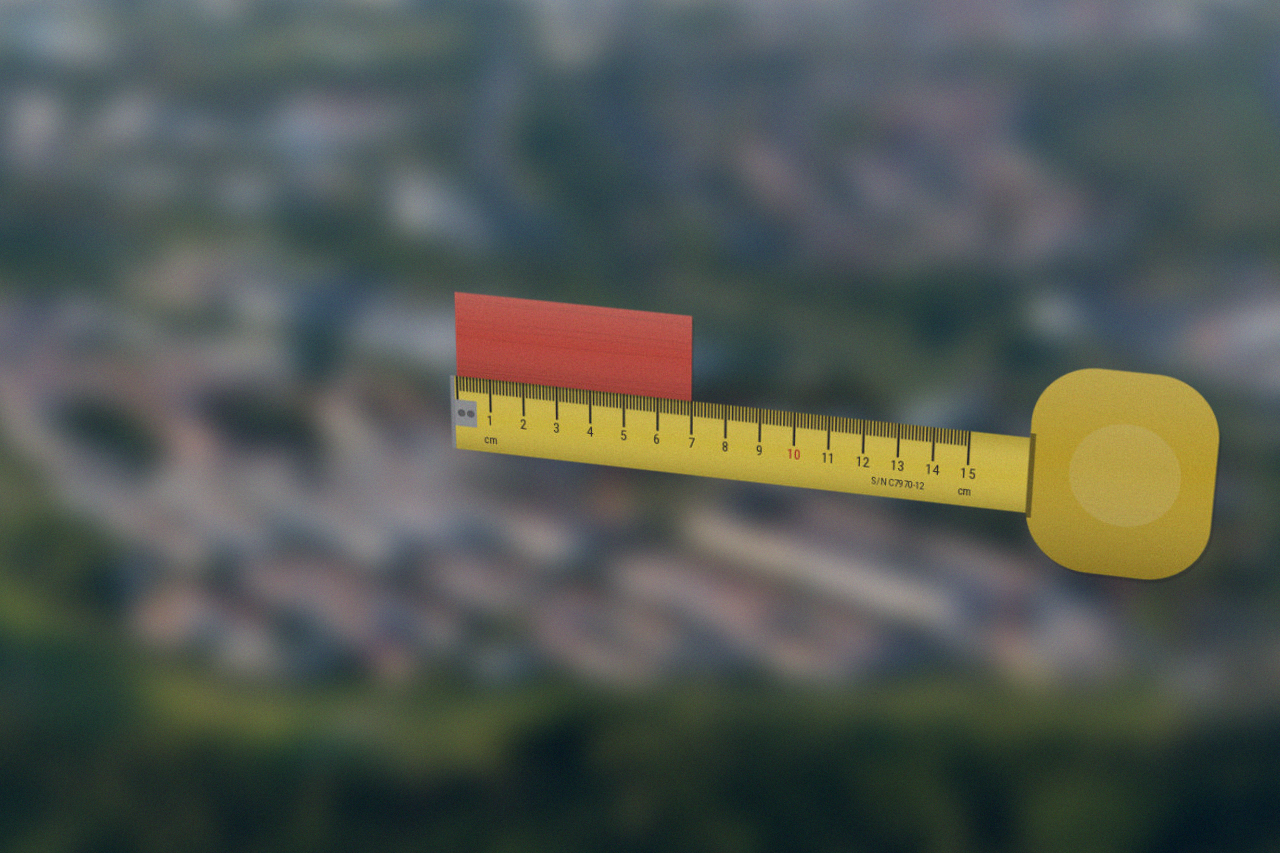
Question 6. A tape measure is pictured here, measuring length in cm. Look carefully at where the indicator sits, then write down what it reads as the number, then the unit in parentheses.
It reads 7 (cm)
